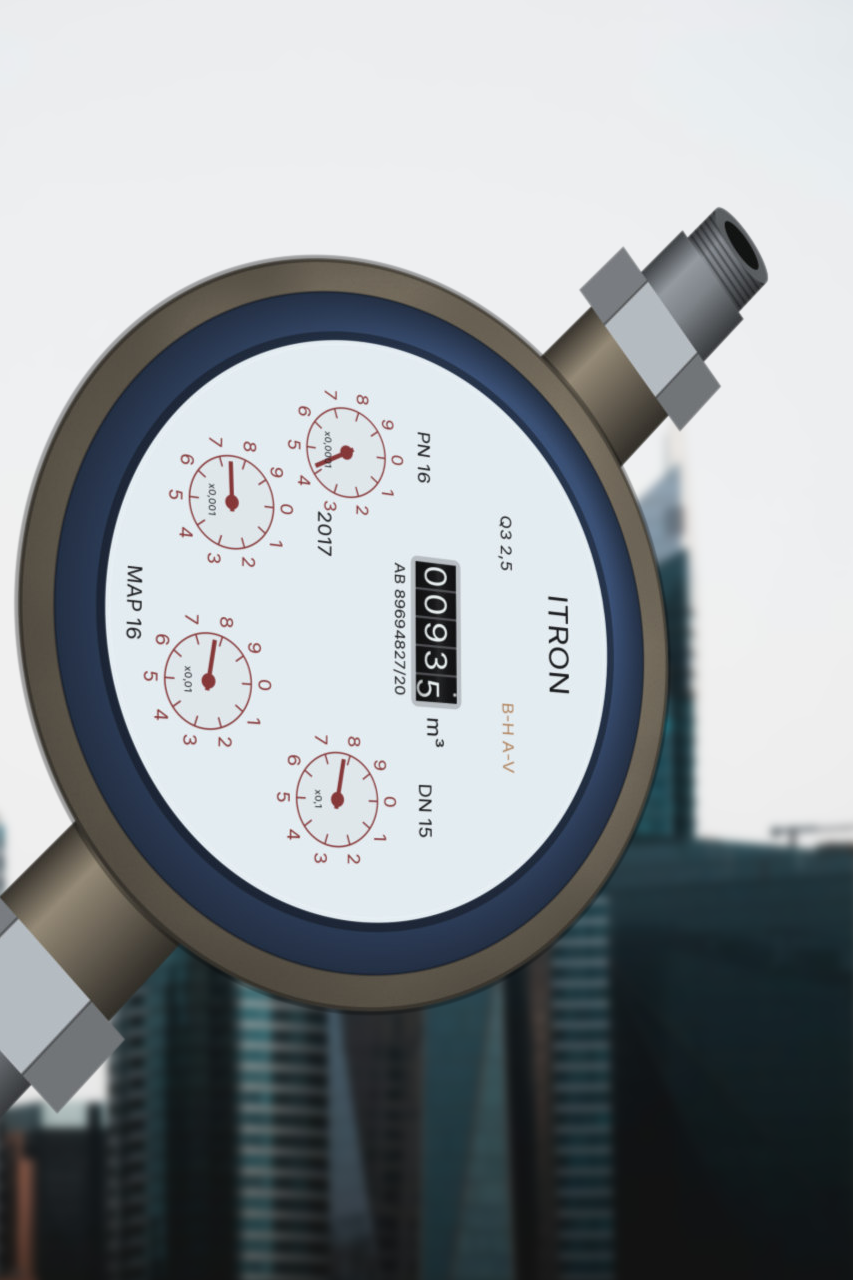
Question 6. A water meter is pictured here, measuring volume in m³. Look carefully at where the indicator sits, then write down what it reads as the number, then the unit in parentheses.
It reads 934.7774 (m³)
